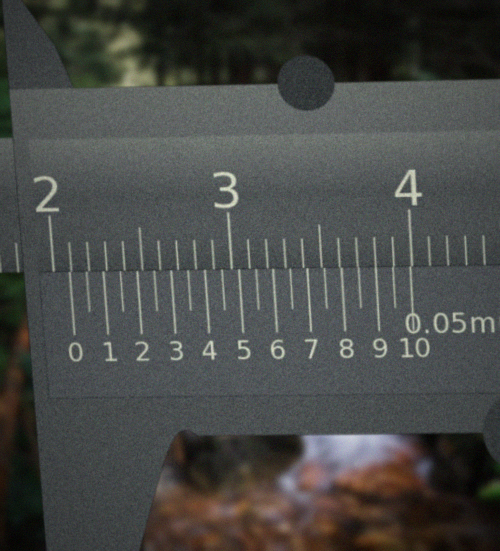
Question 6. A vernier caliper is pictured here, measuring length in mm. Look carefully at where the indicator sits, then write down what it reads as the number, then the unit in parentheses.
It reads 20.9 (mm)
